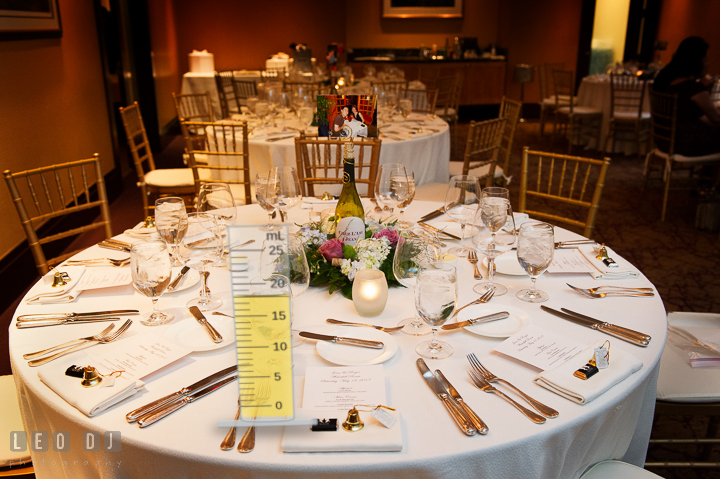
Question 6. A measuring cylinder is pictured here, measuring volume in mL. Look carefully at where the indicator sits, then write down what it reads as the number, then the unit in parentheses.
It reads 18 (mL)
